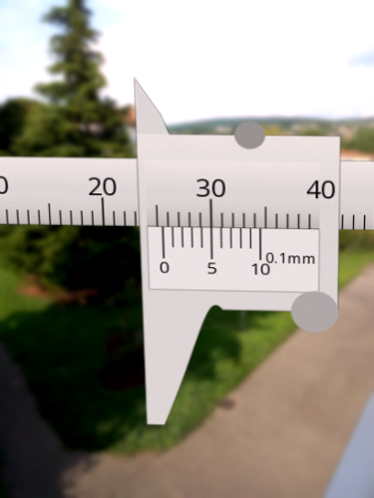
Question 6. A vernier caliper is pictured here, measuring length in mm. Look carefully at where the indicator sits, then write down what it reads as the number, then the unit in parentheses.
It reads 25.5 (mm)
